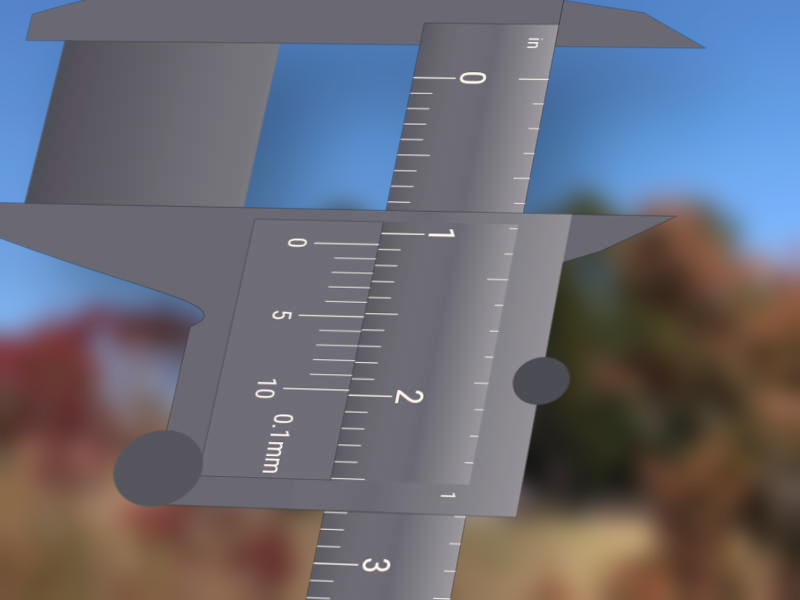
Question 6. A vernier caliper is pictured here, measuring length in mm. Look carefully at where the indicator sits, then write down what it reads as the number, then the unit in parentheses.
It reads 10.7 (mm)
